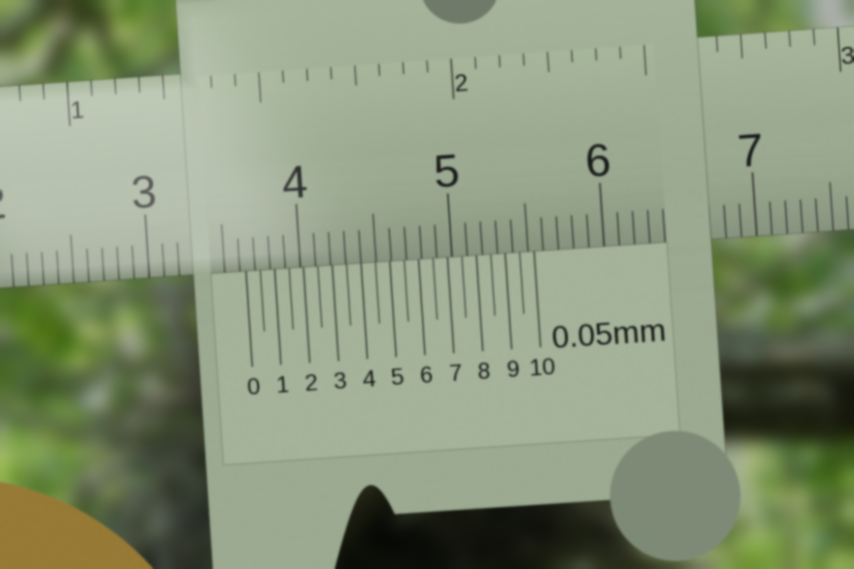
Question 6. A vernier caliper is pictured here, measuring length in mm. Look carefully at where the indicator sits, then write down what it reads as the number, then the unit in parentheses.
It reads 36.4 (mm)
